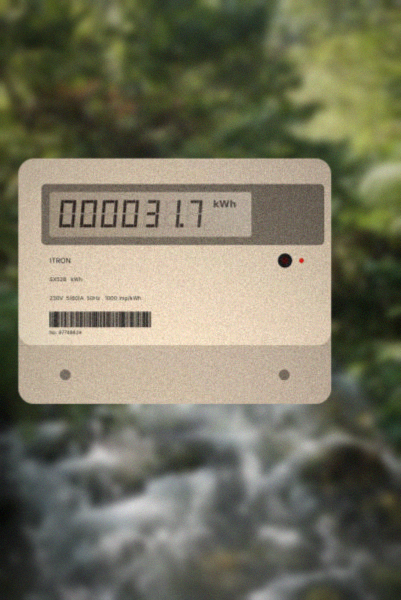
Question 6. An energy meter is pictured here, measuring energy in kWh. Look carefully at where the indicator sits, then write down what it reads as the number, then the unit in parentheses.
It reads 31.7 (kWh)
